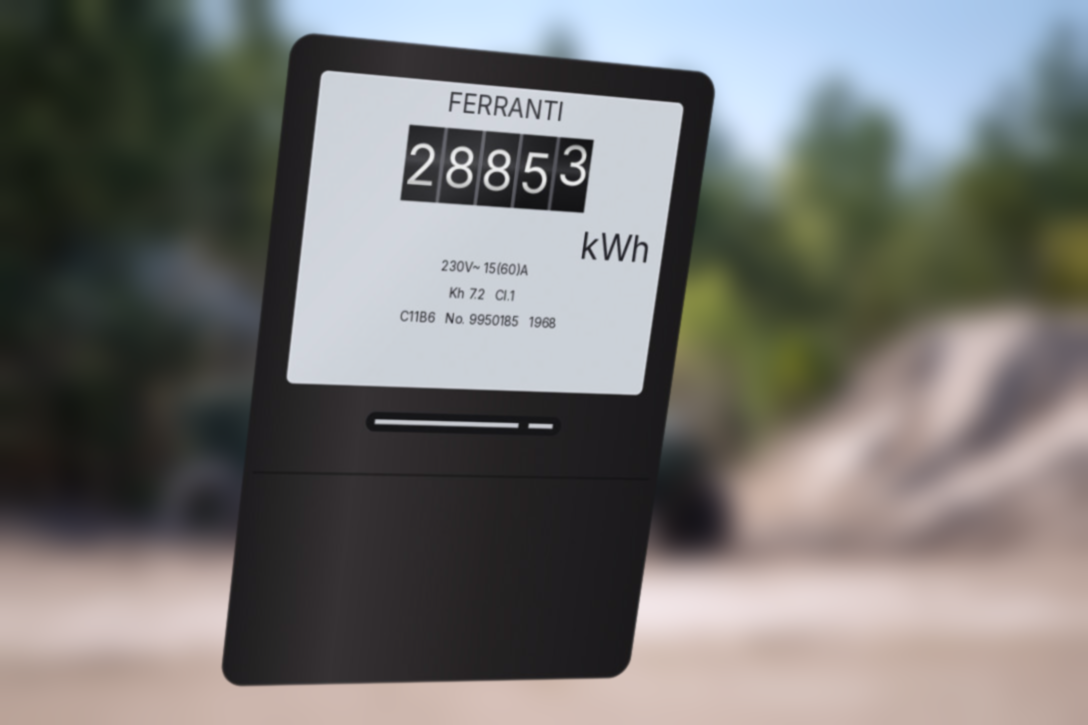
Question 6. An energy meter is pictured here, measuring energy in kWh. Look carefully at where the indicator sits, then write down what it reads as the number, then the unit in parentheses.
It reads 28853 (kWh)
